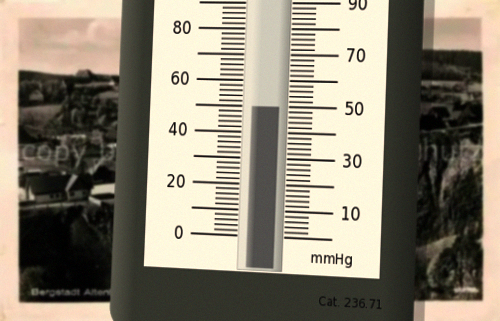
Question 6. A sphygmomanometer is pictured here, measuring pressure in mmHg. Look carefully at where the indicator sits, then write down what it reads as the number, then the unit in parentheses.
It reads 50 (mmHg)
